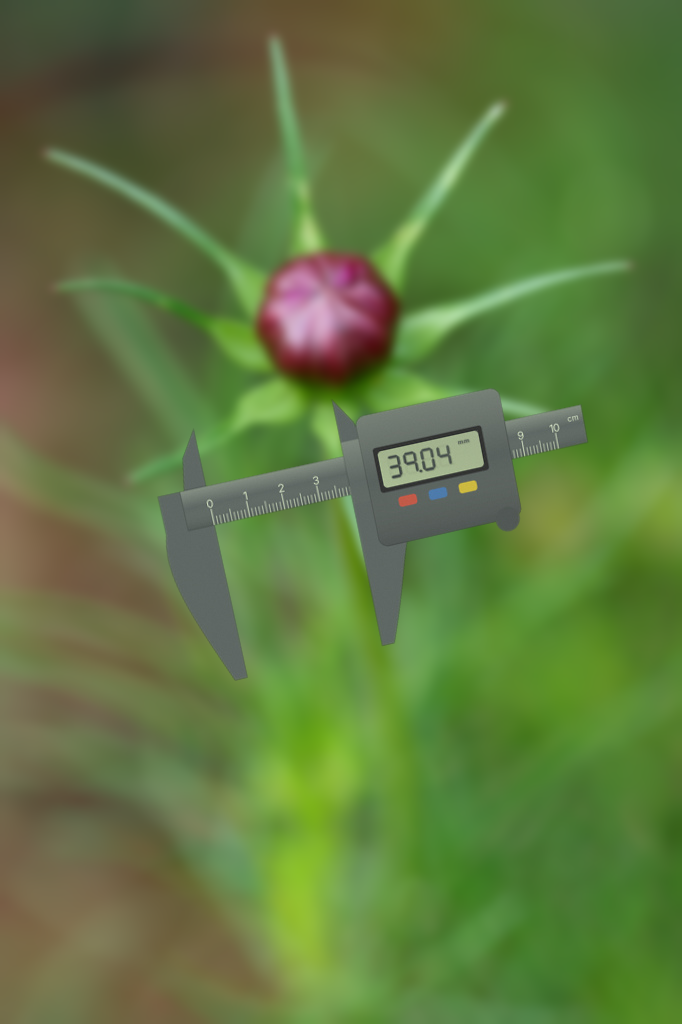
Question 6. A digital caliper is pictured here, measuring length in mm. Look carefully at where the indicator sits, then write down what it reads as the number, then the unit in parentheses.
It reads 39.04 (mm)
